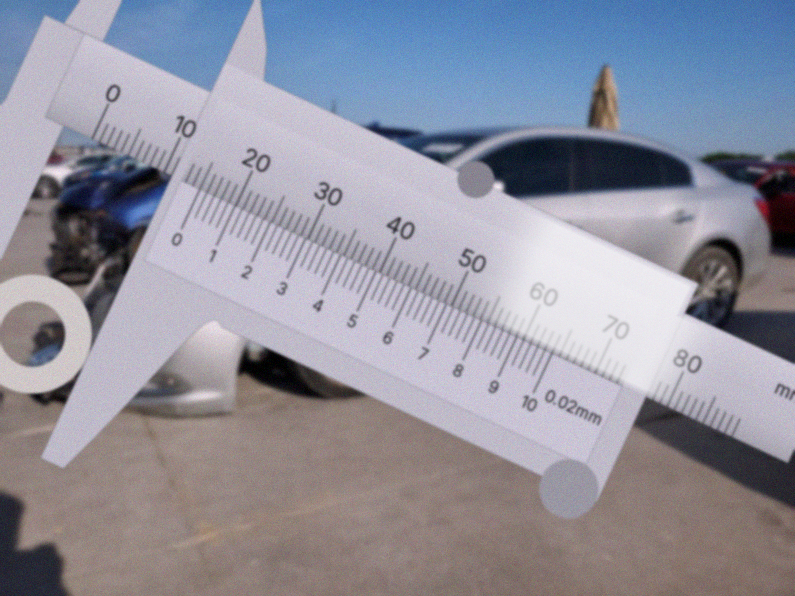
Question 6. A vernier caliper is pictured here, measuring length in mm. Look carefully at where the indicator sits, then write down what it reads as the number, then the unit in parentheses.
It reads 15.0 (mm)
